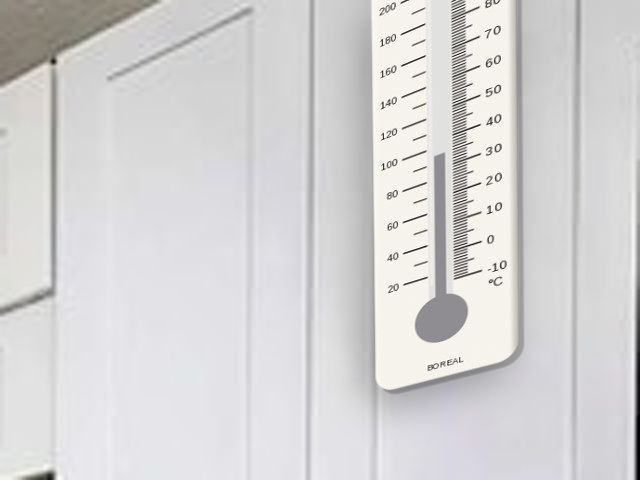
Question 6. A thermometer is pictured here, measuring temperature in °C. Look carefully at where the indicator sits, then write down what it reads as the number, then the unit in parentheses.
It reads 35 (°C)
